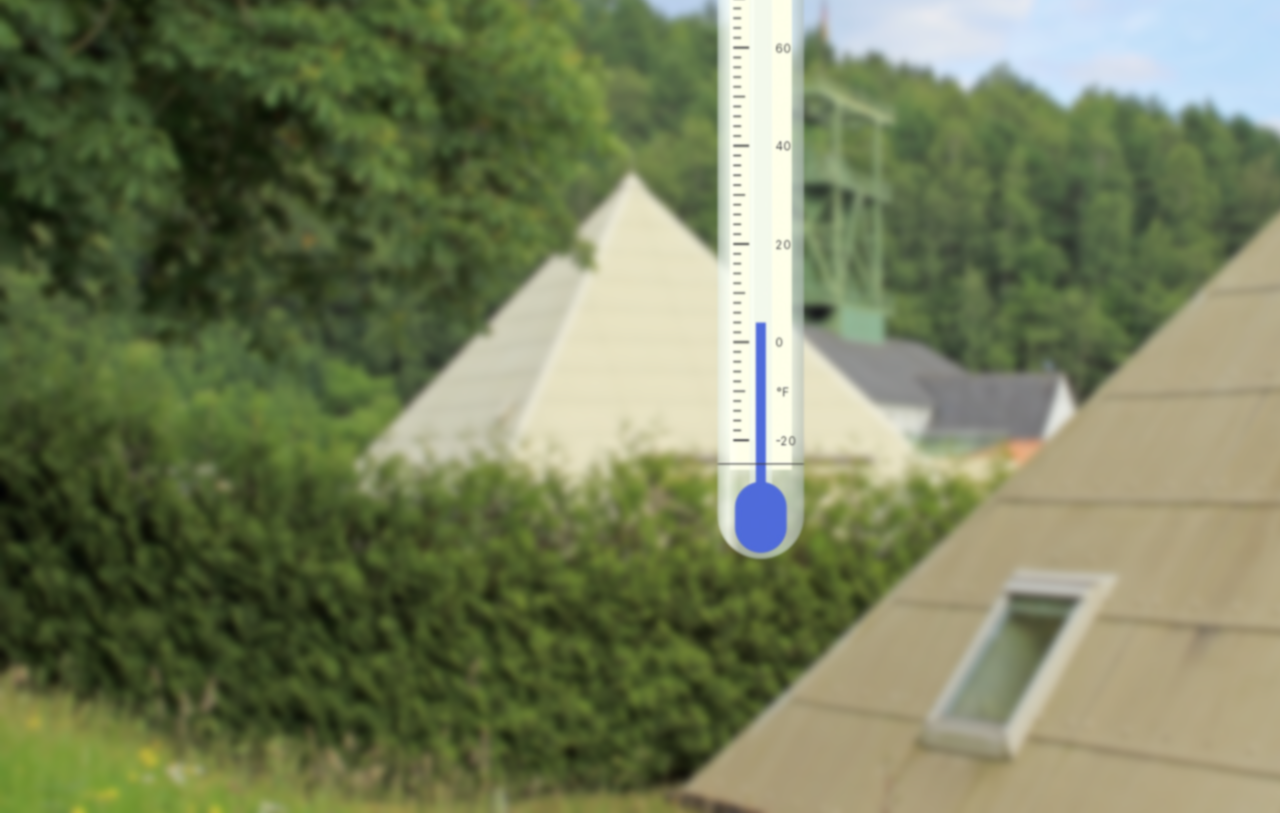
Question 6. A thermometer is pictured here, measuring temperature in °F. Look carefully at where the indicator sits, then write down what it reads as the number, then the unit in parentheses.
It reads 4 (°F)
